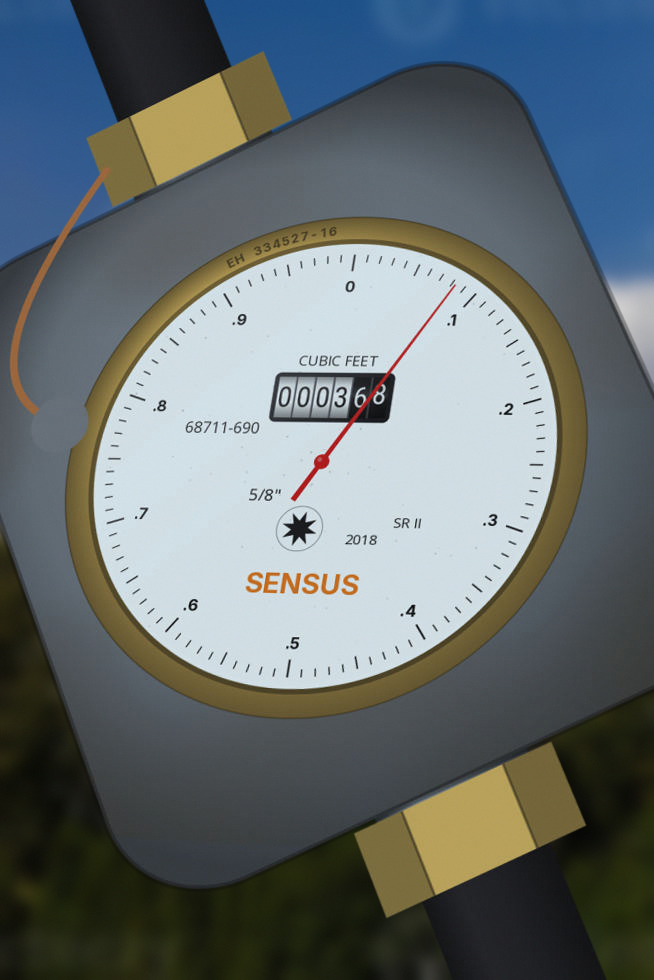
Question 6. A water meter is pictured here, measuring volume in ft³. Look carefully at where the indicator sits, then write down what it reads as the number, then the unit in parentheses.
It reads 368.08 (ft³)
